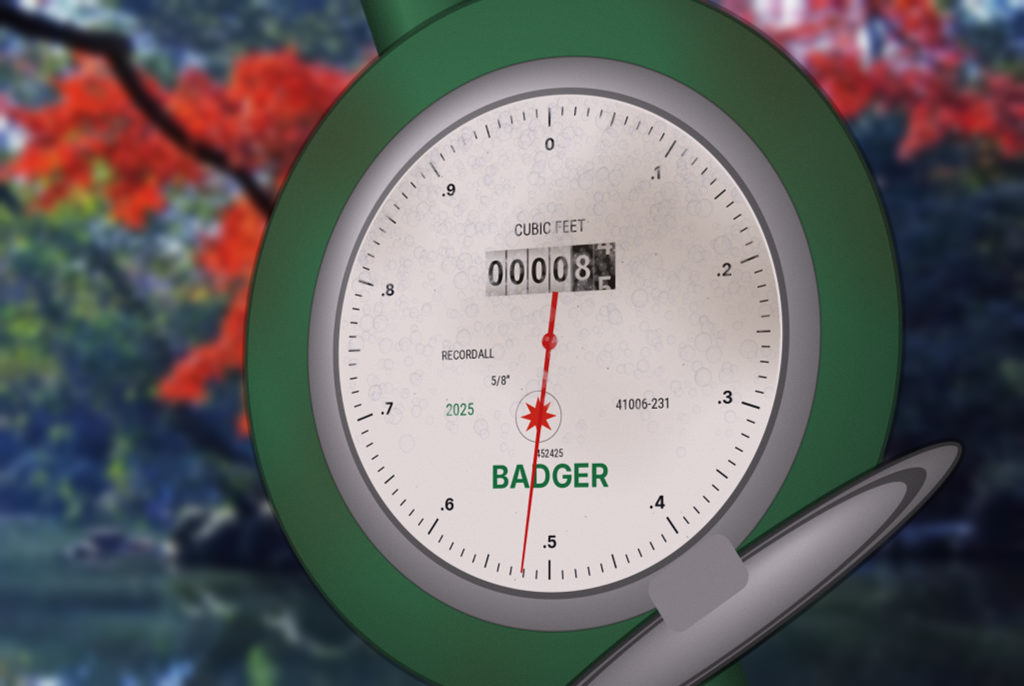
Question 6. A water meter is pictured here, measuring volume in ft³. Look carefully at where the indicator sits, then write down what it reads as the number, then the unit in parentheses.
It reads 84.52 (ft³)
